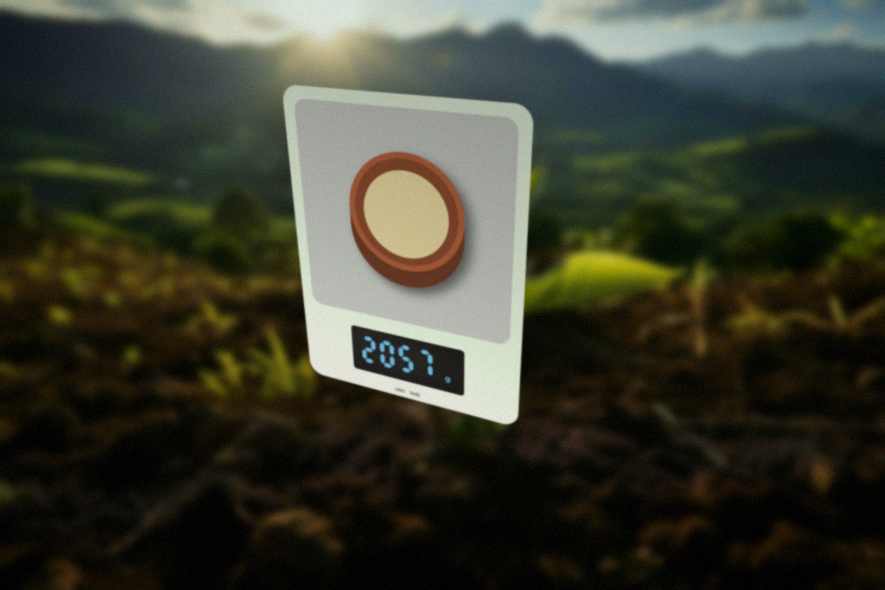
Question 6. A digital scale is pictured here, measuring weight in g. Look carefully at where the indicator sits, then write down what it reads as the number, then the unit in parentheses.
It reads 2057 (g)
